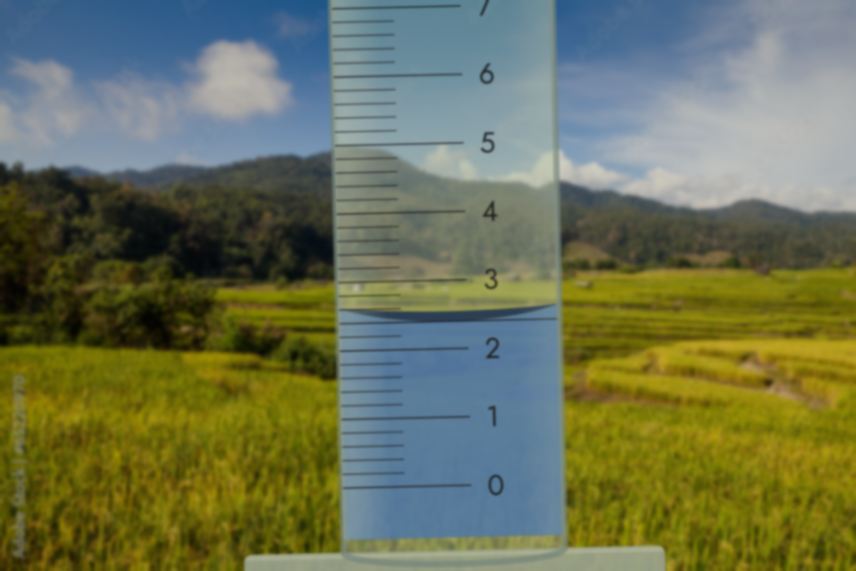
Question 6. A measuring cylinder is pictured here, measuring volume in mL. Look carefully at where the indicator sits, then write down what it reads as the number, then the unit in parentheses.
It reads 2.4 (mL)
